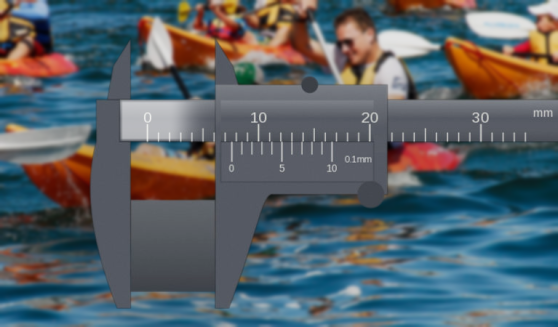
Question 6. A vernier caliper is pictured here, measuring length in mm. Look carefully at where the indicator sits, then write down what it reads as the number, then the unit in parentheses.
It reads 7.6 (mm)
